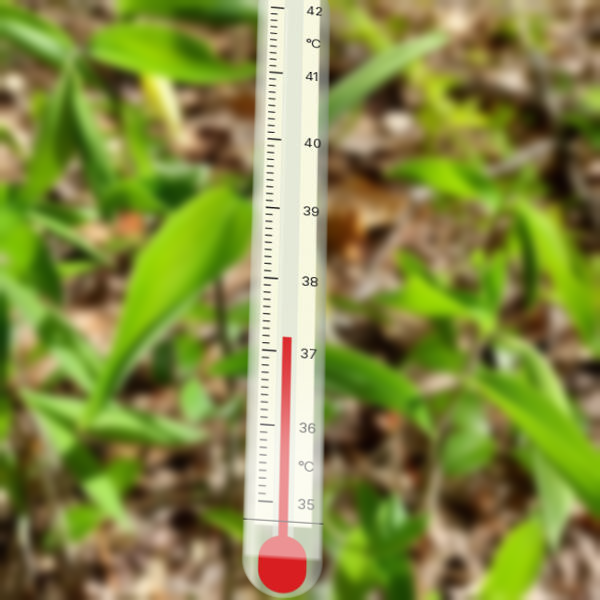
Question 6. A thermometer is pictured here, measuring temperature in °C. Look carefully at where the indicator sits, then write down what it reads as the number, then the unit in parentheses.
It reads 37.2 (°C)
